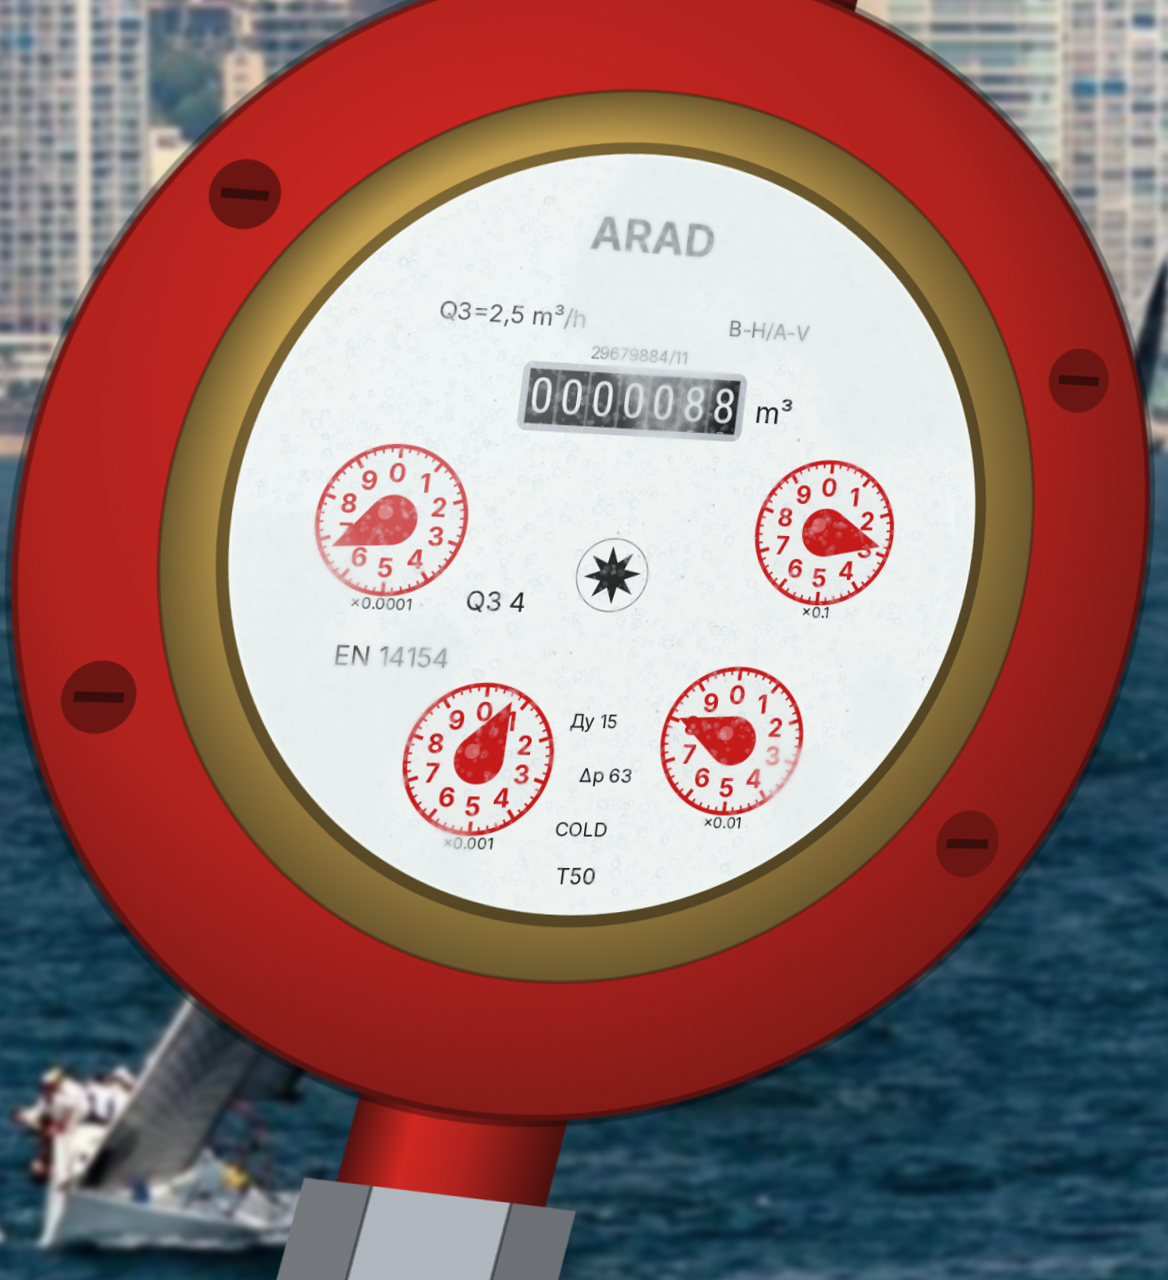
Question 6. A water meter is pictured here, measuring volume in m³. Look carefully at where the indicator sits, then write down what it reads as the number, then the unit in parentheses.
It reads 88.2806 (m³)
